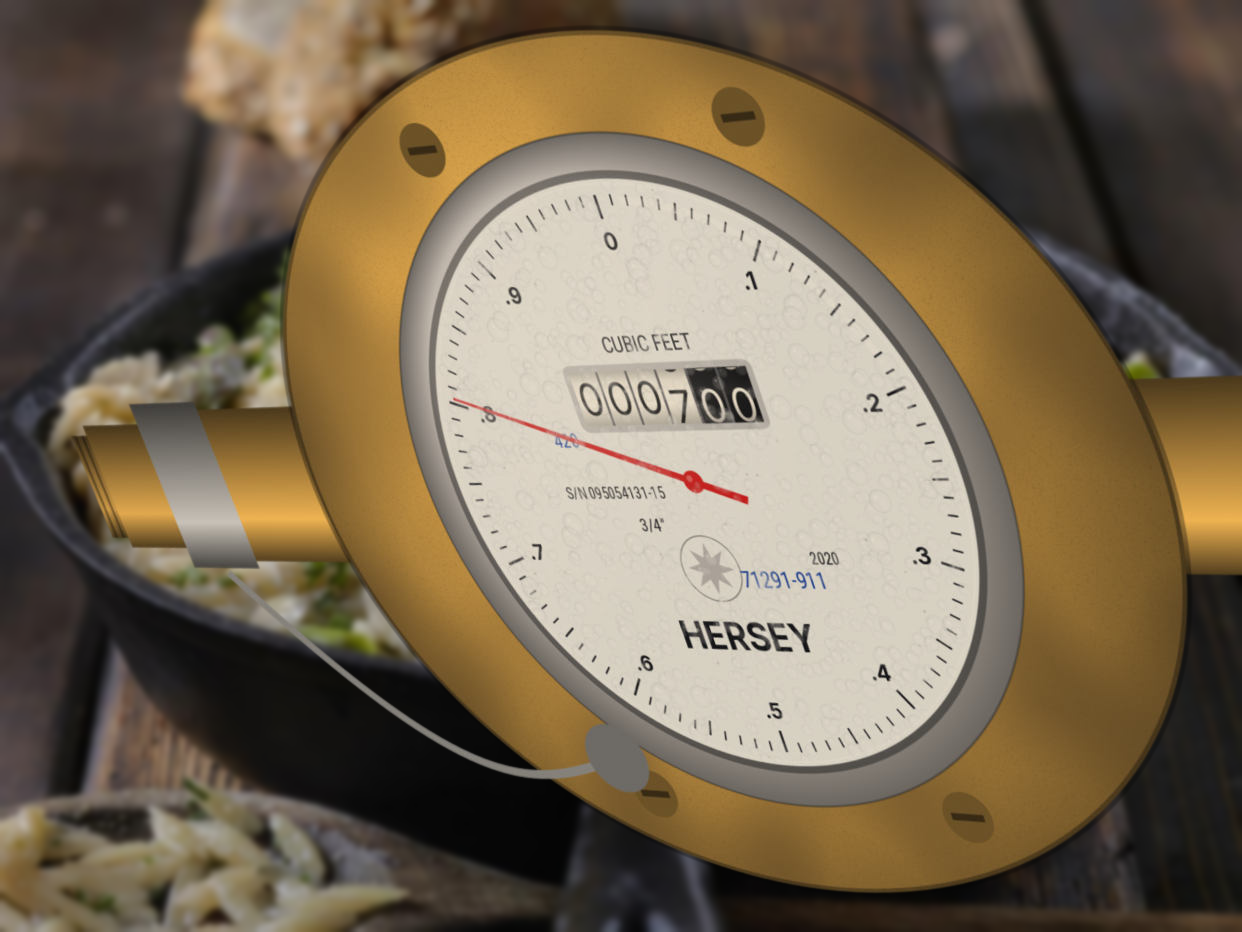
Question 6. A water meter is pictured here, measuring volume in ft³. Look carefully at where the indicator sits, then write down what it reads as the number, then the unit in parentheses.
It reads 699.80 (ft³)
